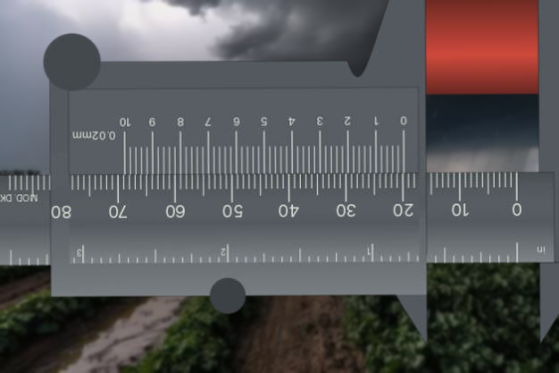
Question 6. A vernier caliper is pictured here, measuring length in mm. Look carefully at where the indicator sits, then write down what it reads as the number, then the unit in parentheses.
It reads 19.8 (mm)
